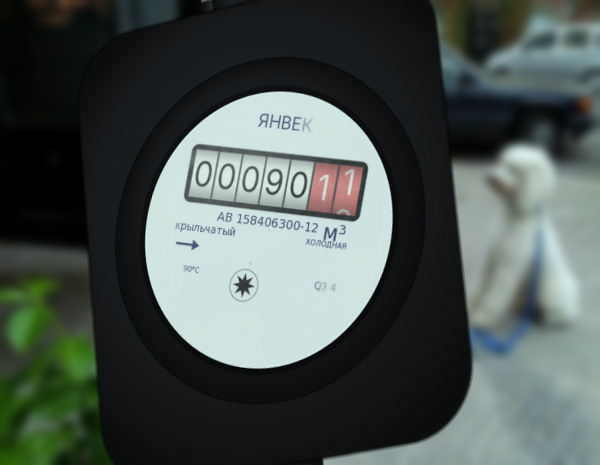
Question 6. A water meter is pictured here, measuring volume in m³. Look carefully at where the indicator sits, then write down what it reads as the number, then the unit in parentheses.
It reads 90.11 (m³)
